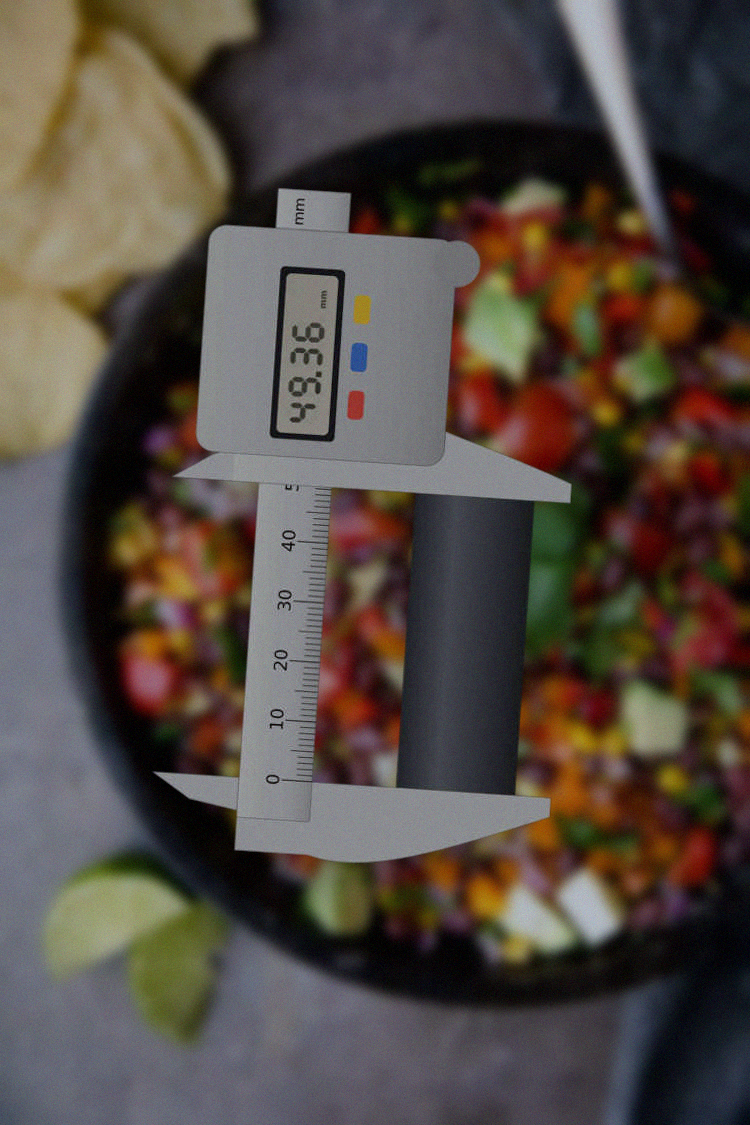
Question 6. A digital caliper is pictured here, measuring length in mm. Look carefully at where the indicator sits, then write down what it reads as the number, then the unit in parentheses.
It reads 49.36 (mm)
